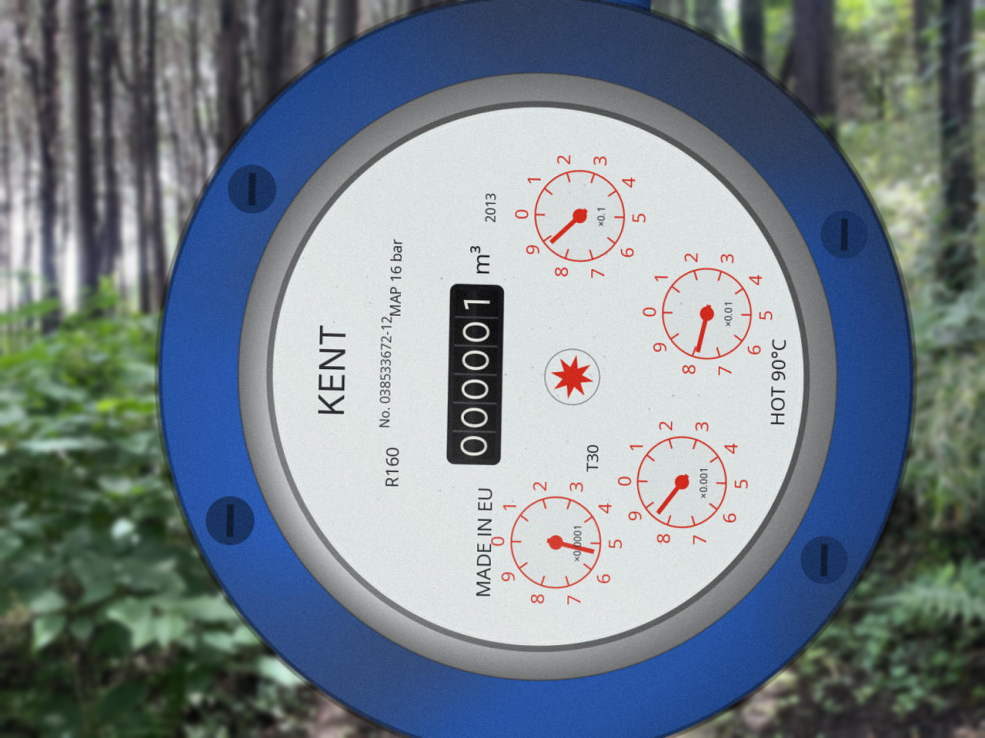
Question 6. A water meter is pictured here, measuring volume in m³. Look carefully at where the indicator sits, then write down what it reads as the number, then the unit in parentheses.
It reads 1.8785 (m³)
